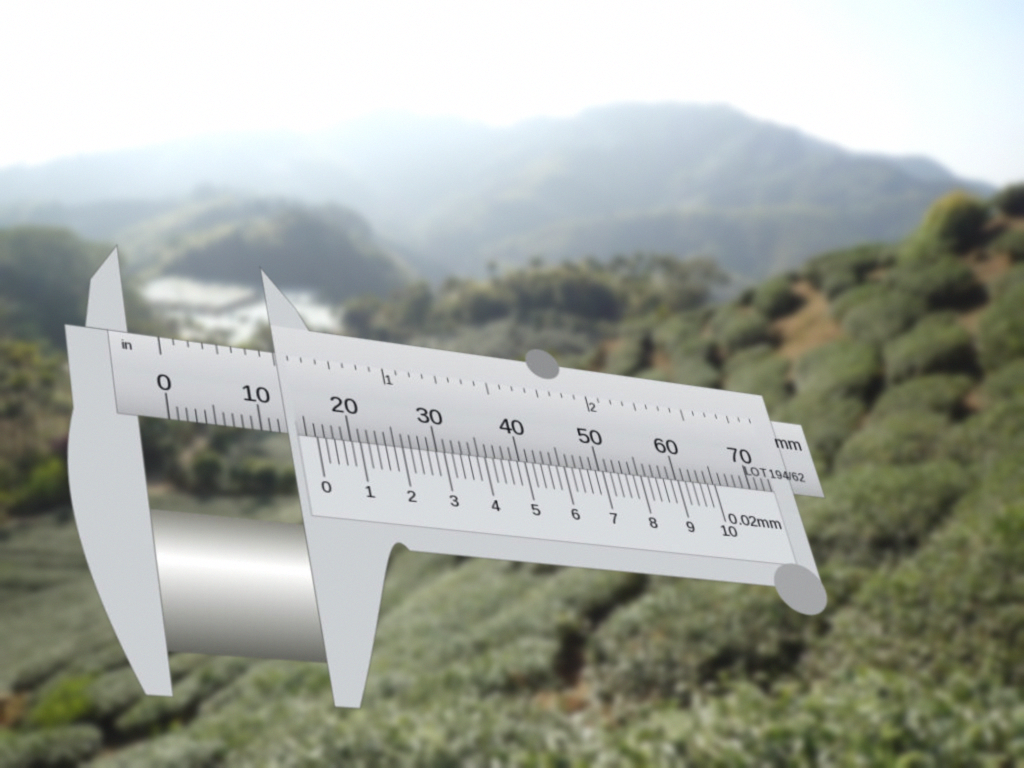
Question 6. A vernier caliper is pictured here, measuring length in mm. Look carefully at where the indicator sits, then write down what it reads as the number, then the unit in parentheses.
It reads 16.2 (mm)
